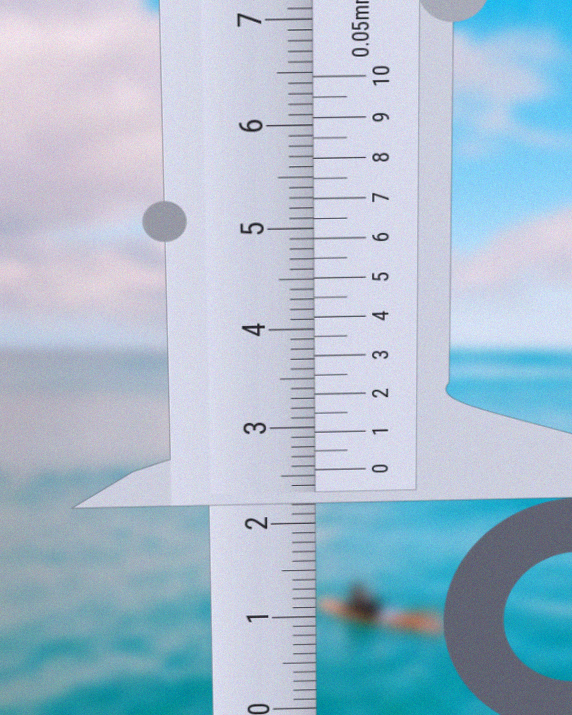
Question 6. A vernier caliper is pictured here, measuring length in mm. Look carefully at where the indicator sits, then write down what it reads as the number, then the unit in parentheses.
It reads 25.6 (mm)
